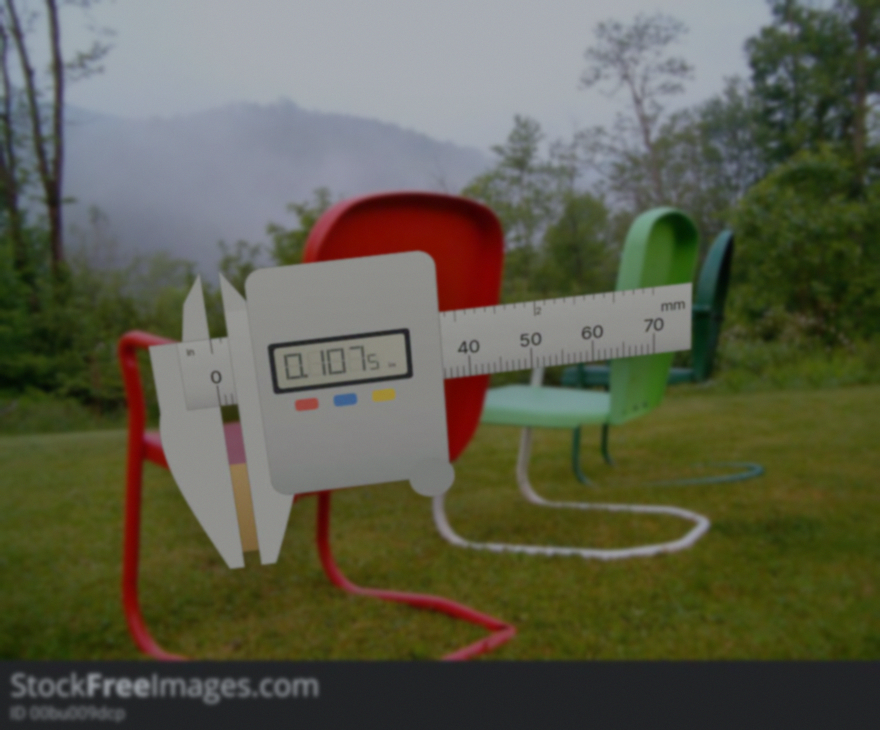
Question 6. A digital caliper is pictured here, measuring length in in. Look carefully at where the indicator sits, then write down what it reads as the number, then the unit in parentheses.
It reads 0.1075 (in)
